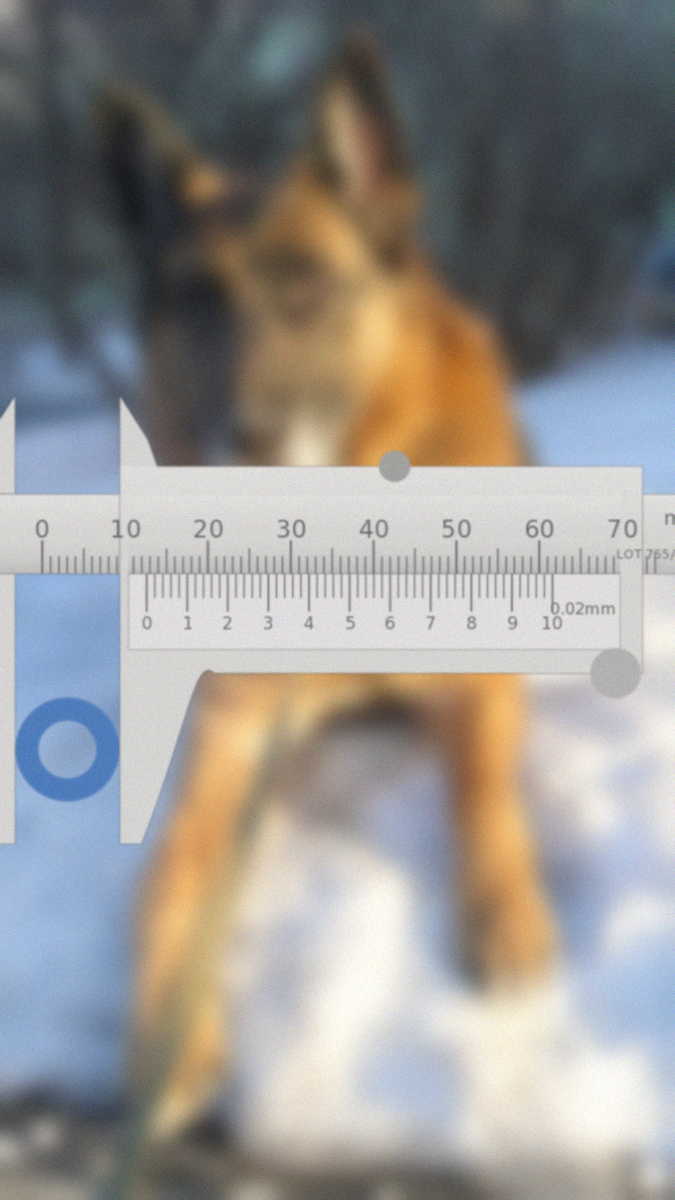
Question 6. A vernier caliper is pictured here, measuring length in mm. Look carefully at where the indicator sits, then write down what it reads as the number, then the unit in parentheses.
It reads 12.6 (mm)
